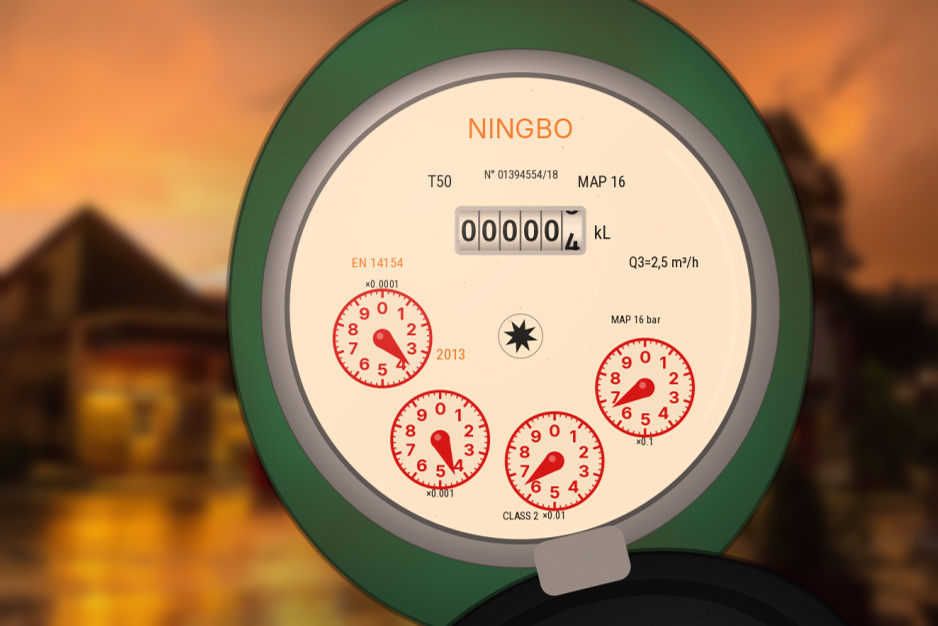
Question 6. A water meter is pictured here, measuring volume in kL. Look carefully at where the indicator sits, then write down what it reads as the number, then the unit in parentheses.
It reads 3.6643 (kL)
